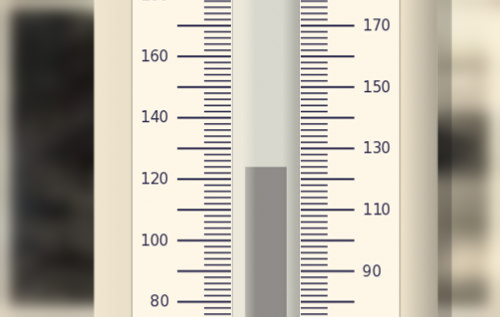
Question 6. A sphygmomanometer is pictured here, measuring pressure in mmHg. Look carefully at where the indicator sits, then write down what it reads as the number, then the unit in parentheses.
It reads 124 (mmHg)
